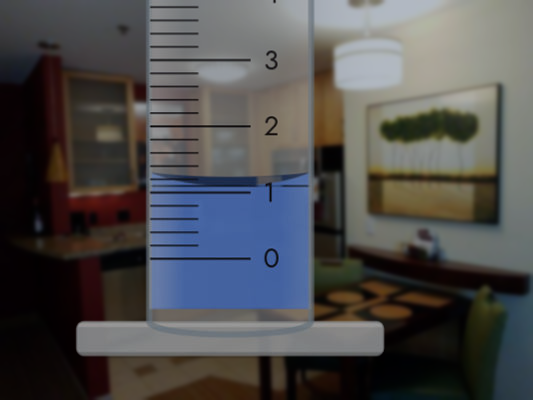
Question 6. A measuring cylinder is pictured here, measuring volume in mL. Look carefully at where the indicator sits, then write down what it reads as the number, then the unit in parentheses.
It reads 1.1 (mL)
